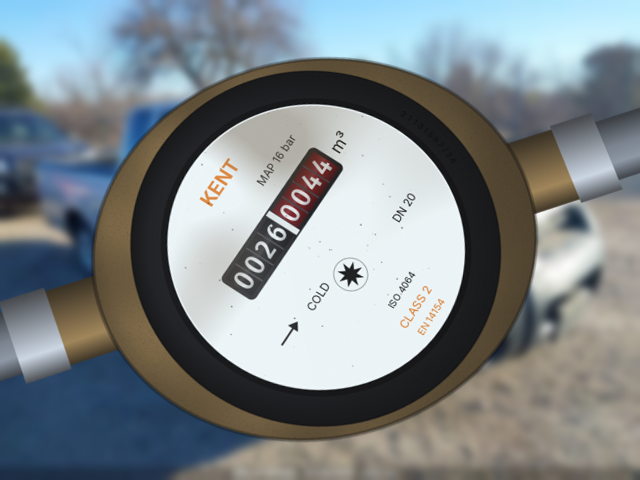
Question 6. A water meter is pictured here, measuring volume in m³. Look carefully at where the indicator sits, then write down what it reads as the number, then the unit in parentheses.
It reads 26.0044 (m³)
